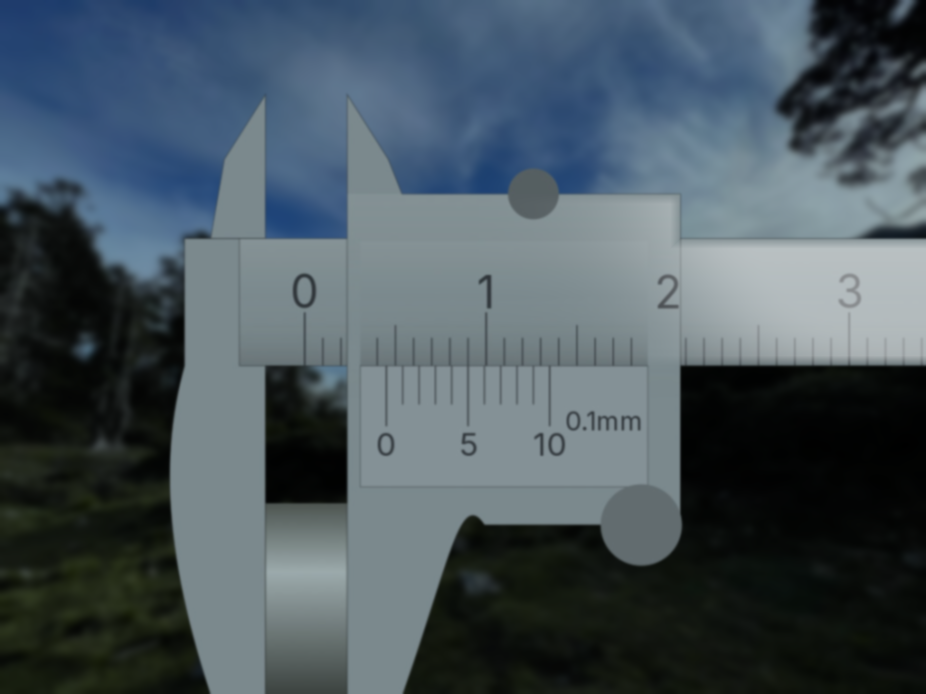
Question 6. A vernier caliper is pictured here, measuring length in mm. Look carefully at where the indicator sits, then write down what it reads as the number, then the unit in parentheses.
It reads 4.5 (mm)
